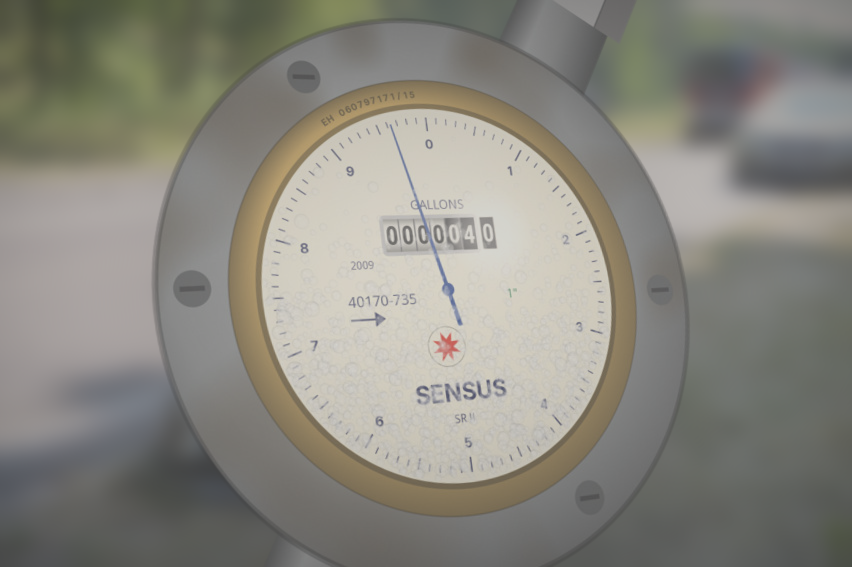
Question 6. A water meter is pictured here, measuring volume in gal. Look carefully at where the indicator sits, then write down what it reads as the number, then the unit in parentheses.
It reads 39.6 (gal)
